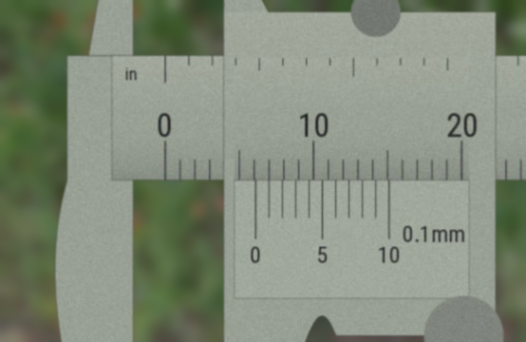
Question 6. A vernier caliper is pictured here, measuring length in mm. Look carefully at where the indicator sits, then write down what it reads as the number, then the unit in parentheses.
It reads 6.1 (mm)
